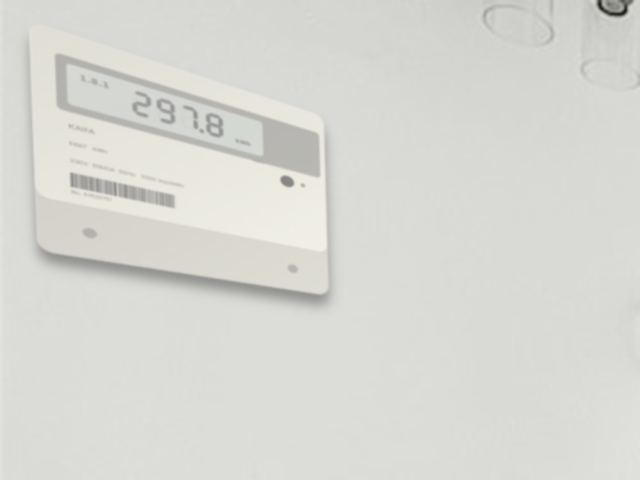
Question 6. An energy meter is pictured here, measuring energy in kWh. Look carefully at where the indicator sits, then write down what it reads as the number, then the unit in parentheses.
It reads 297.8 (kWh)
